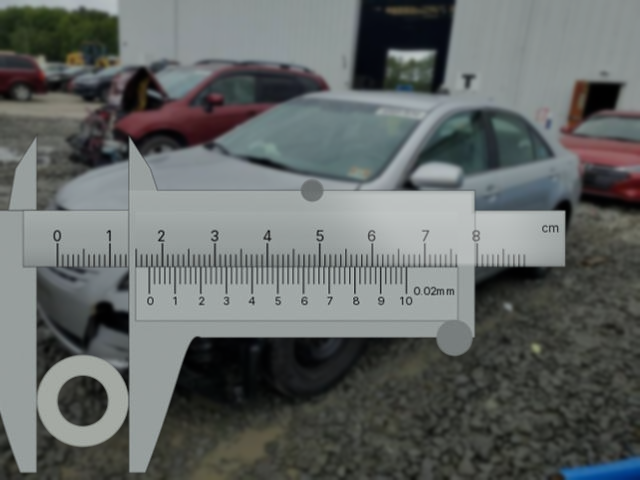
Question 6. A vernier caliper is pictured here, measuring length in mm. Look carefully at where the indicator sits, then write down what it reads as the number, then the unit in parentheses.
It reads 17.5 (mm)
